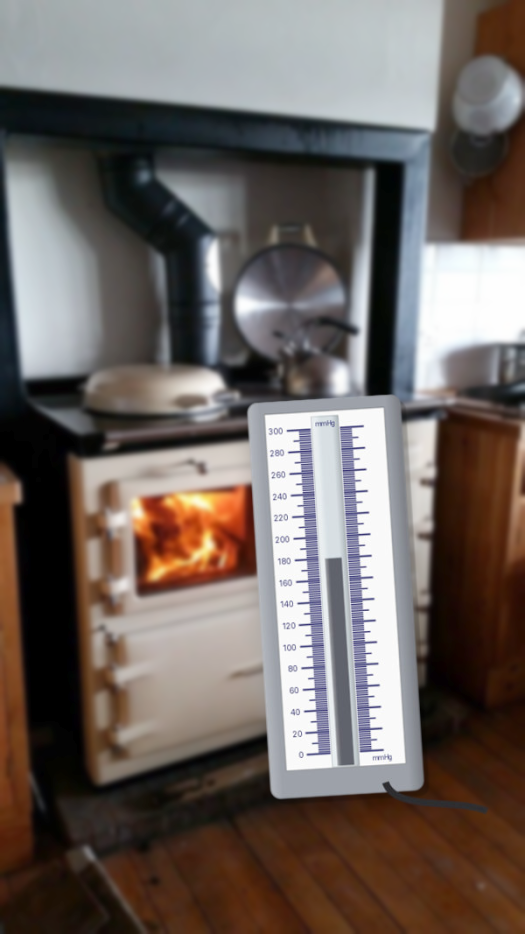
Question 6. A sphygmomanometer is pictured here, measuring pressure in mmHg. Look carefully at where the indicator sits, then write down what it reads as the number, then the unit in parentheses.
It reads 180 (mmHg)
